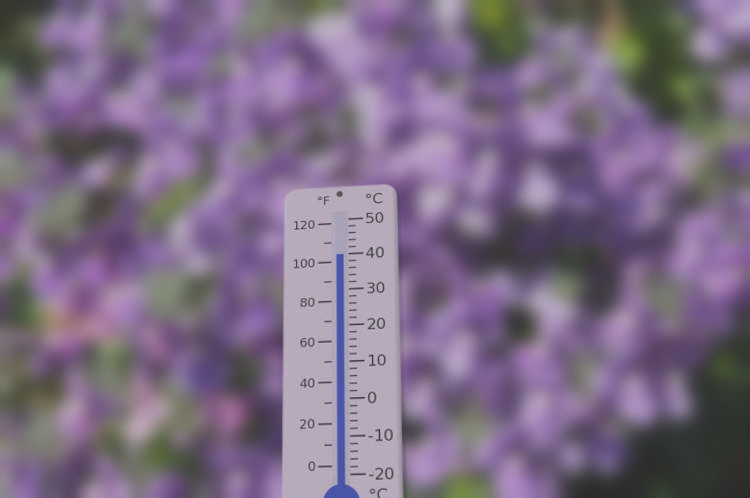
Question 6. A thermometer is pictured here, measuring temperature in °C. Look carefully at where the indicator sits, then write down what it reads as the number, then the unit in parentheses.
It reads 40 (°C)
